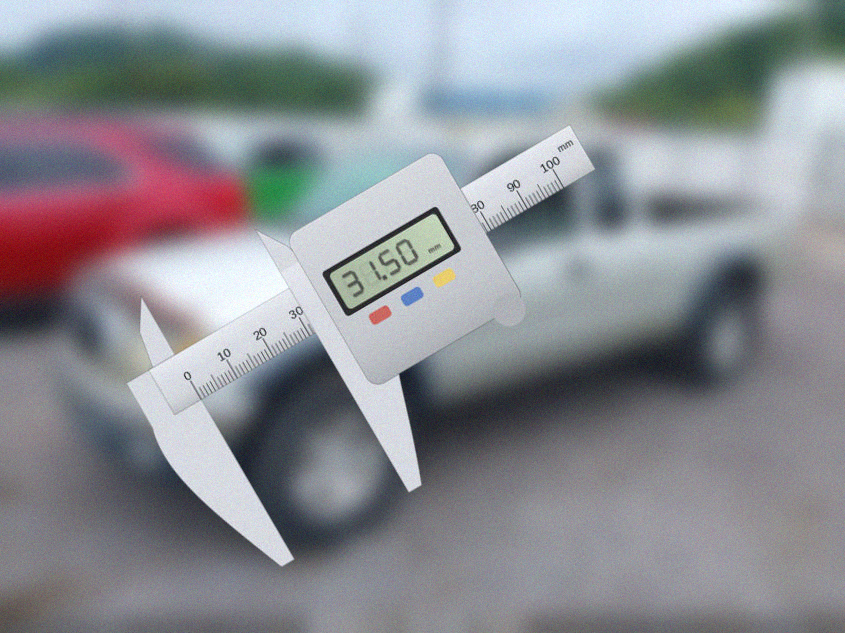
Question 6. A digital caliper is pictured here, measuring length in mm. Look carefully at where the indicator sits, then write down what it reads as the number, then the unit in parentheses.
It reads 31.50 (mm)
